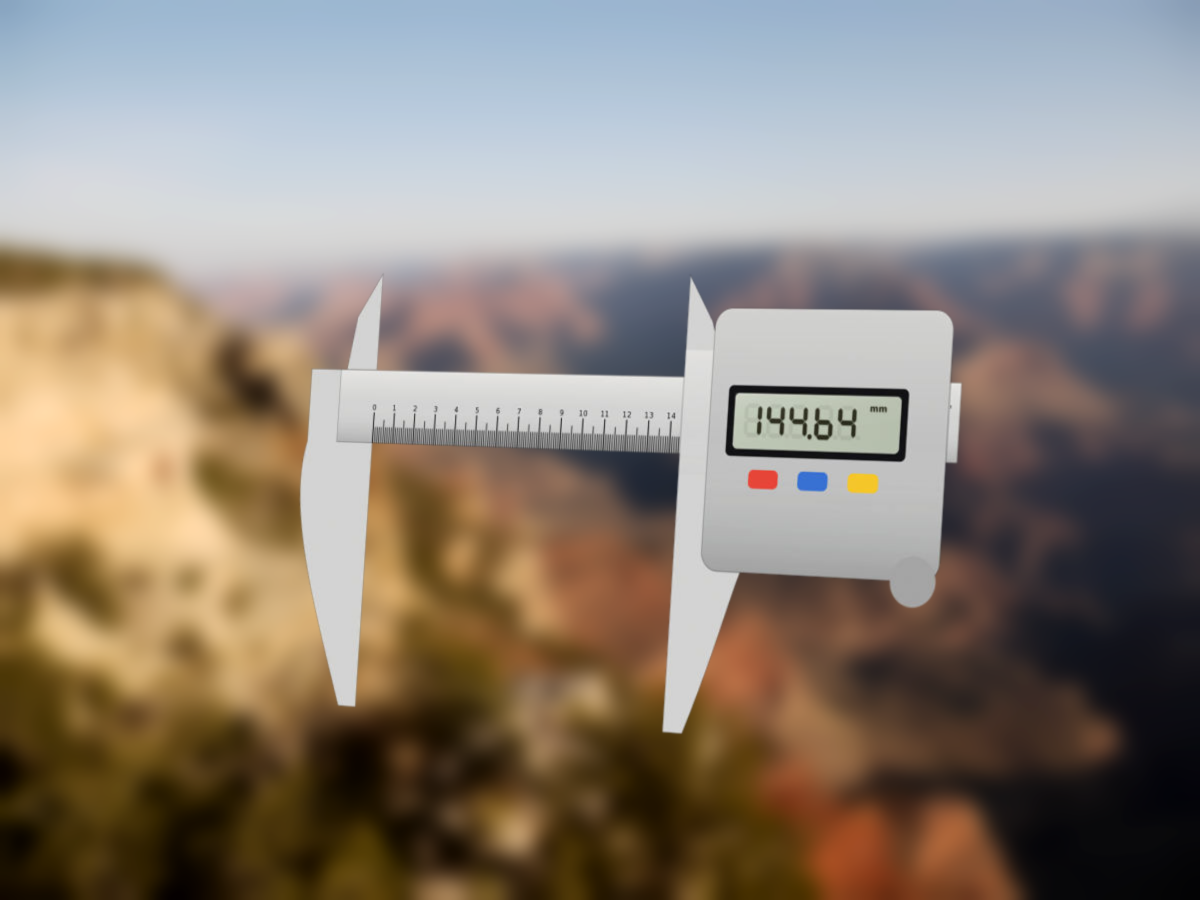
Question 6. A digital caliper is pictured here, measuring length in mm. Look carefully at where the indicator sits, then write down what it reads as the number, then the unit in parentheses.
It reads 144.64 (mm)
